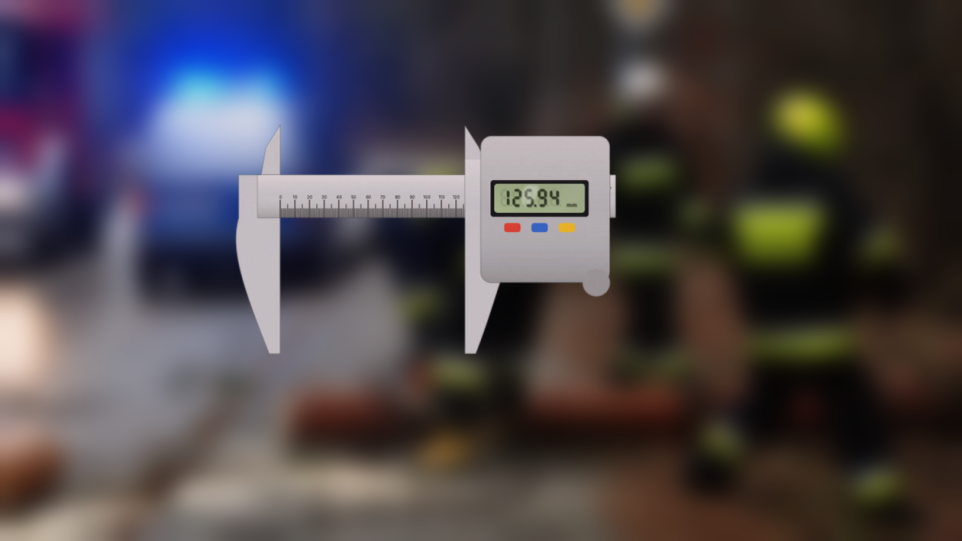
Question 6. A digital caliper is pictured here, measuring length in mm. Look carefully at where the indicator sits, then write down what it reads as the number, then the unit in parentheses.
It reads 125.94 (mm)
